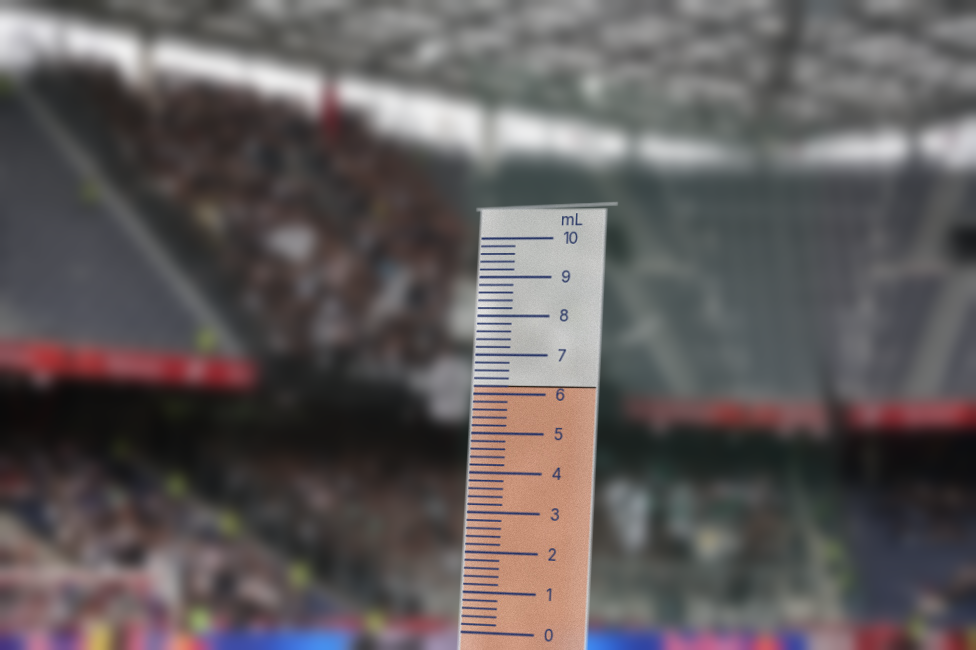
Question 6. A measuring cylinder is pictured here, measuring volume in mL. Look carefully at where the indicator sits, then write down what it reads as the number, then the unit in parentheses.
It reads 6.2 (mL)
